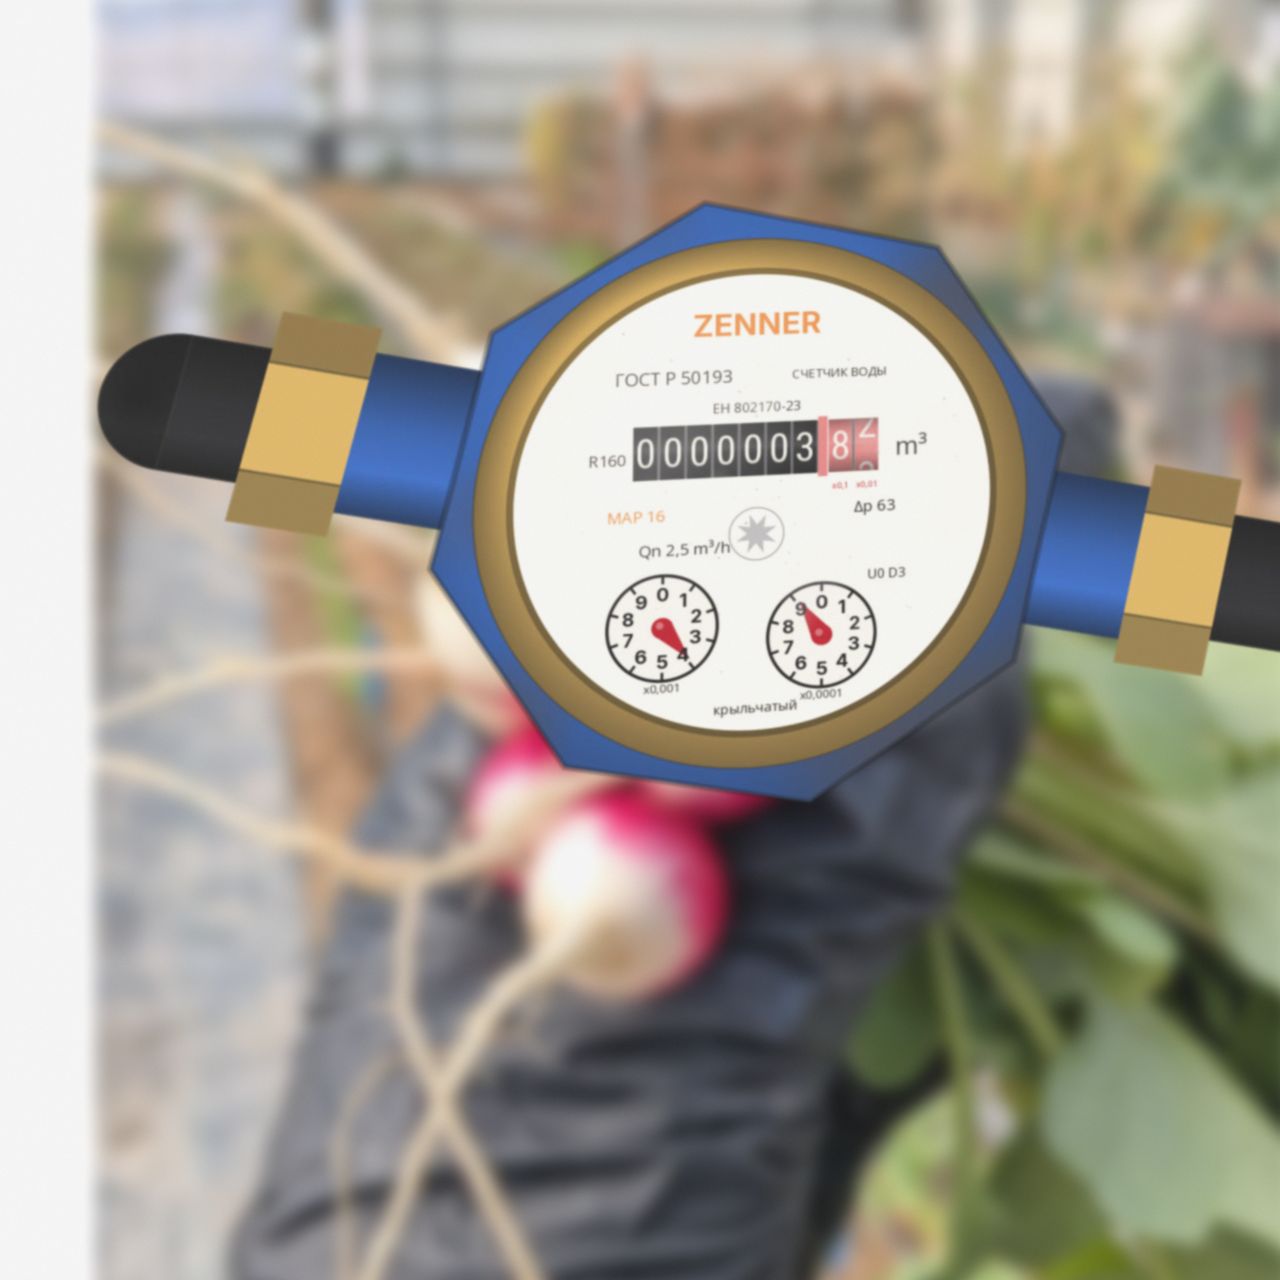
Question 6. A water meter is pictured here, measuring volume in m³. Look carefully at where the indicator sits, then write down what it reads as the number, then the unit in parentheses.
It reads 3.8239 (m³)
